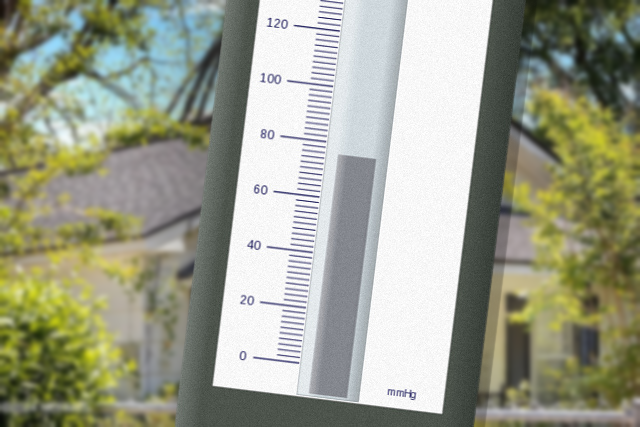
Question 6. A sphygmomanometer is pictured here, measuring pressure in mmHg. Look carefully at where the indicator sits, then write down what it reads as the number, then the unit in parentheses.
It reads 76 (mmHg)
